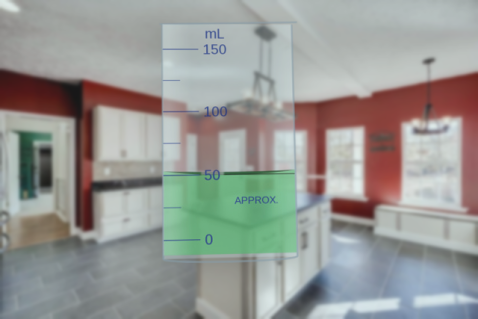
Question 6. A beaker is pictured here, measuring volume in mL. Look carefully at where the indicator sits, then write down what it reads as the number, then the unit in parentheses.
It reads 50 (mL)
